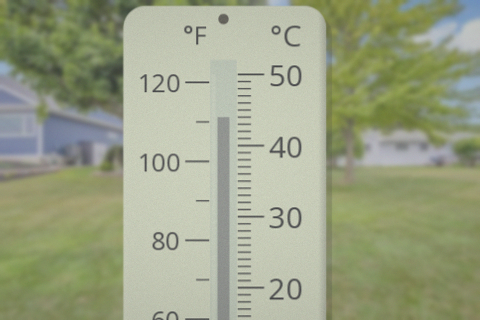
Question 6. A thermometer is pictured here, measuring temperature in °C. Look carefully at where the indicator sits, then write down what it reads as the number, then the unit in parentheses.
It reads 44 (°C)
